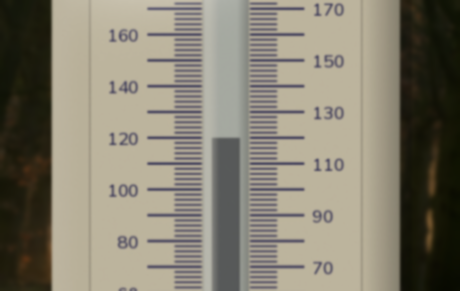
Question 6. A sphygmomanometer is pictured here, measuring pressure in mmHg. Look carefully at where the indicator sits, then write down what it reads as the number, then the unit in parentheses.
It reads 120 (mmHg)
